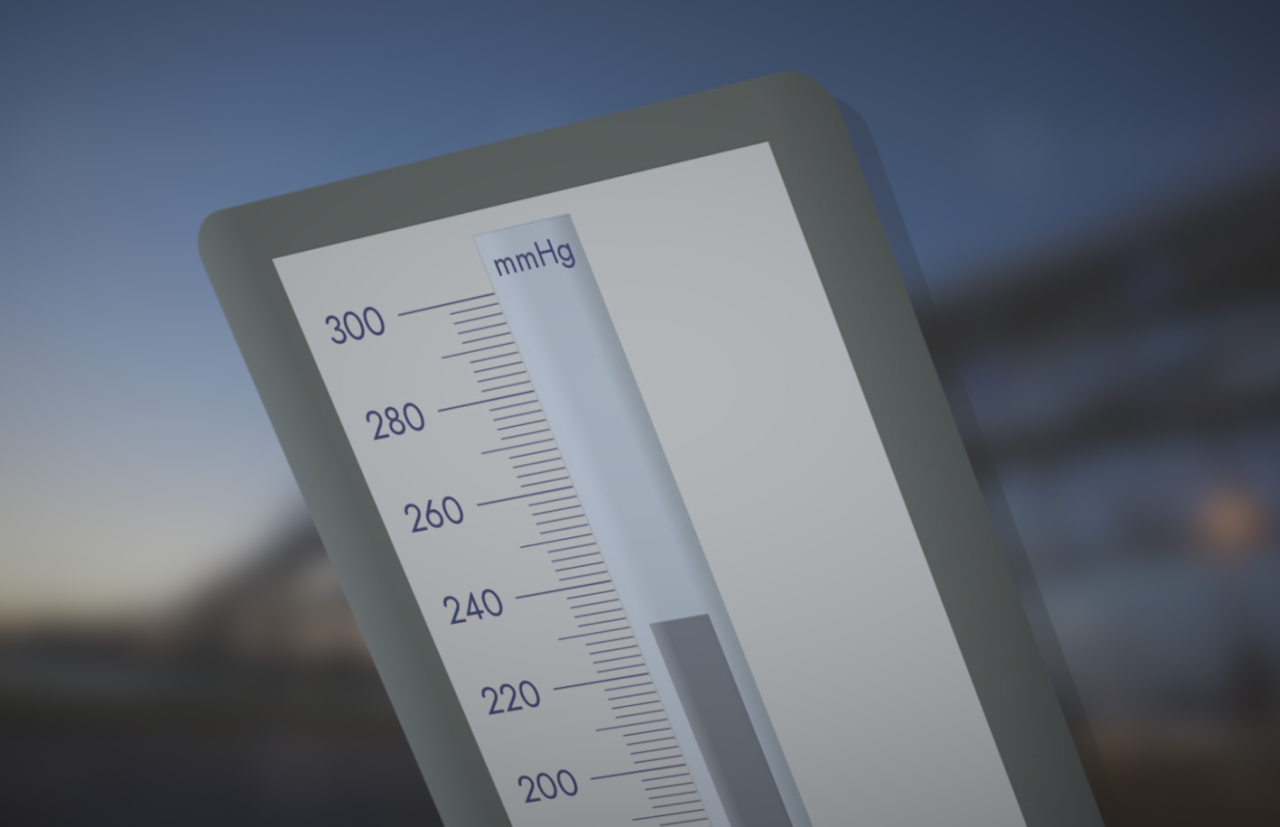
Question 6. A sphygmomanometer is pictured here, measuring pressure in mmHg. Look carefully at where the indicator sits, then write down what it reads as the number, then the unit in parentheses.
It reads 230 (mmHg)
